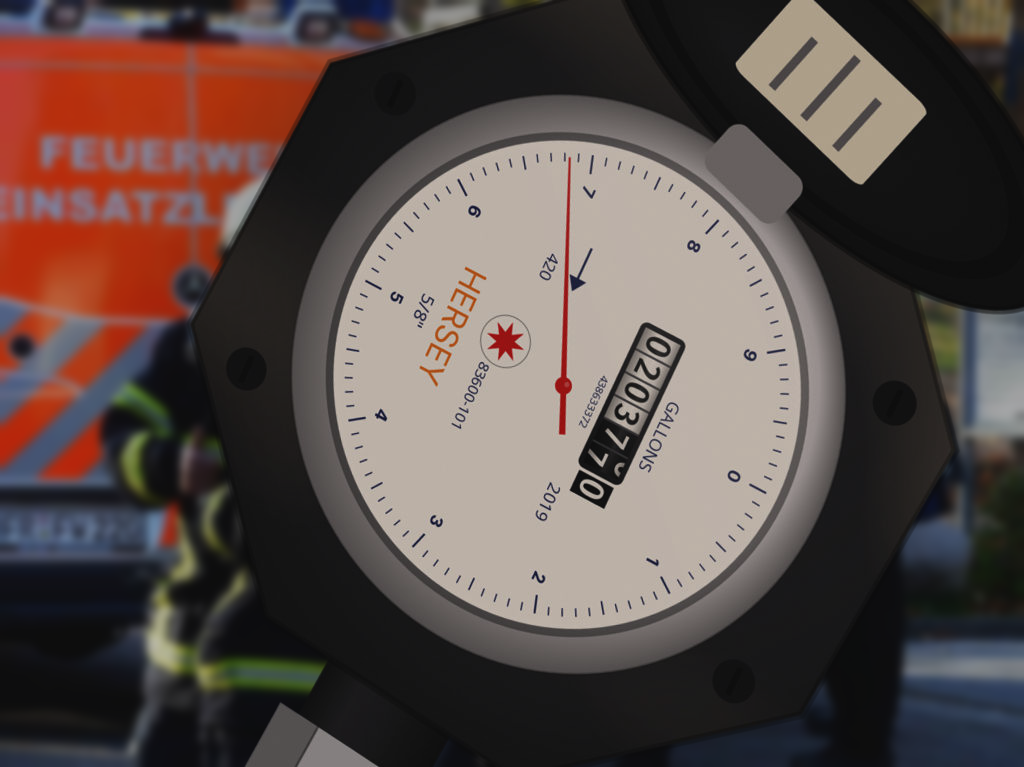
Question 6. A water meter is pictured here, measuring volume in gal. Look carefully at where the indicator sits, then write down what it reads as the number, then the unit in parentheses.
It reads 203766.8 (gal)
